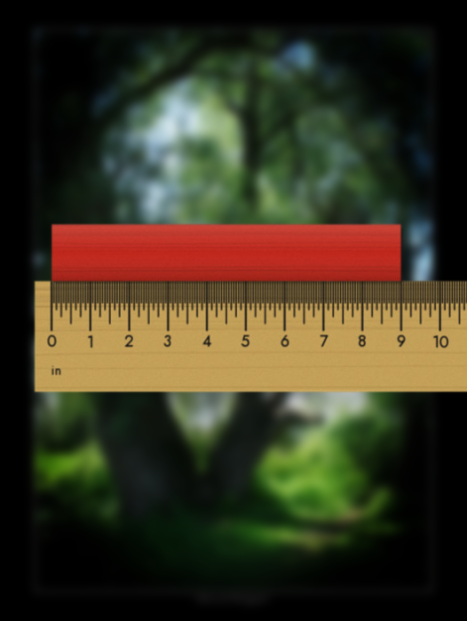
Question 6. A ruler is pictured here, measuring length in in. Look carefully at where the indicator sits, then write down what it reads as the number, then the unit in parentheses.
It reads 9 (in)
